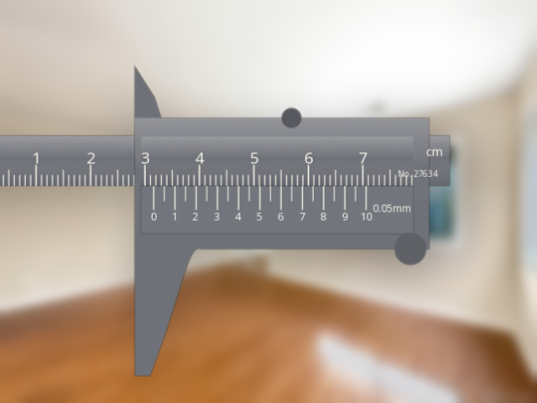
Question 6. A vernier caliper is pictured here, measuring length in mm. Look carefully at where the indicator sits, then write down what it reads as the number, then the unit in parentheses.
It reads 31.6 (mm)
